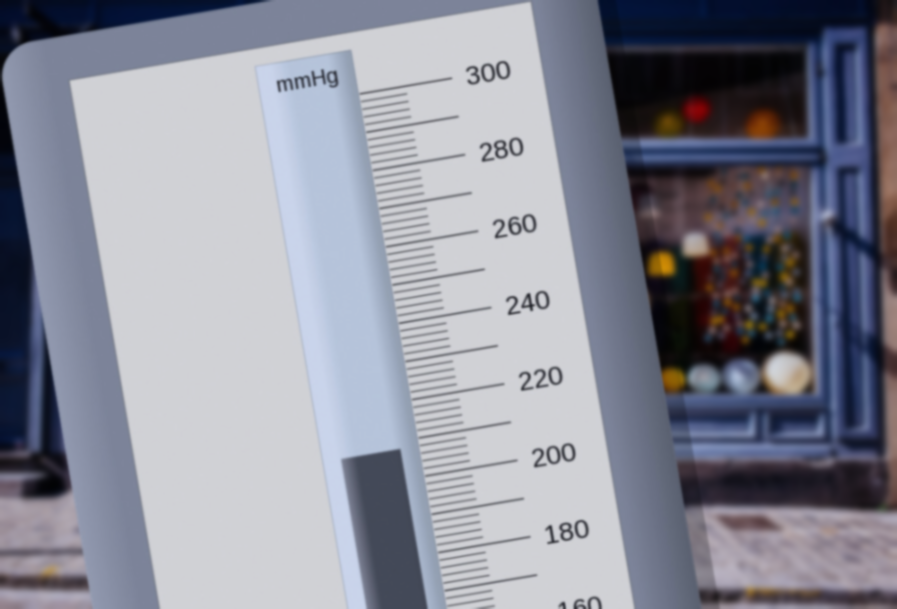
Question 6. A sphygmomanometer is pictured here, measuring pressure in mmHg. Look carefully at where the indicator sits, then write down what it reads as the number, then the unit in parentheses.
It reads 208 (mmHg)
